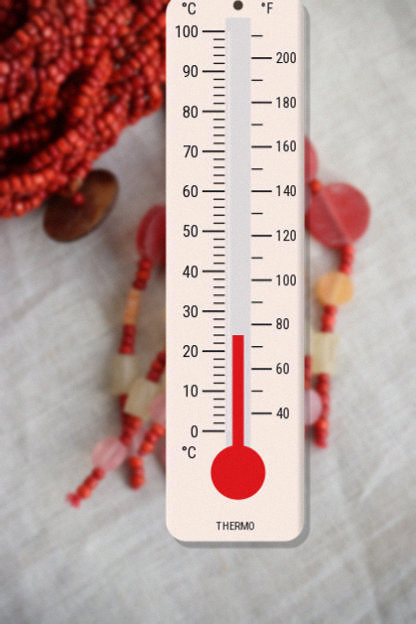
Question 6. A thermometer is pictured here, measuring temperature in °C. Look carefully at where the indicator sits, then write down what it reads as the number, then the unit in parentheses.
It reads 24 (°C)
